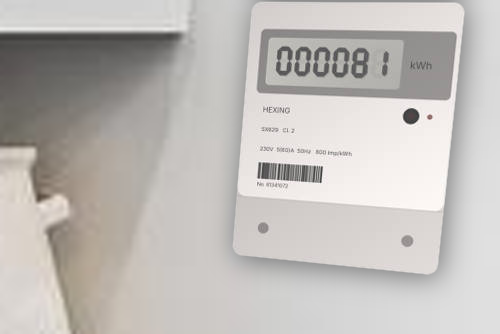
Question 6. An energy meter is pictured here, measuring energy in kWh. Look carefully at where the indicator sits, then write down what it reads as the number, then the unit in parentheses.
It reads 81 (kWh)
